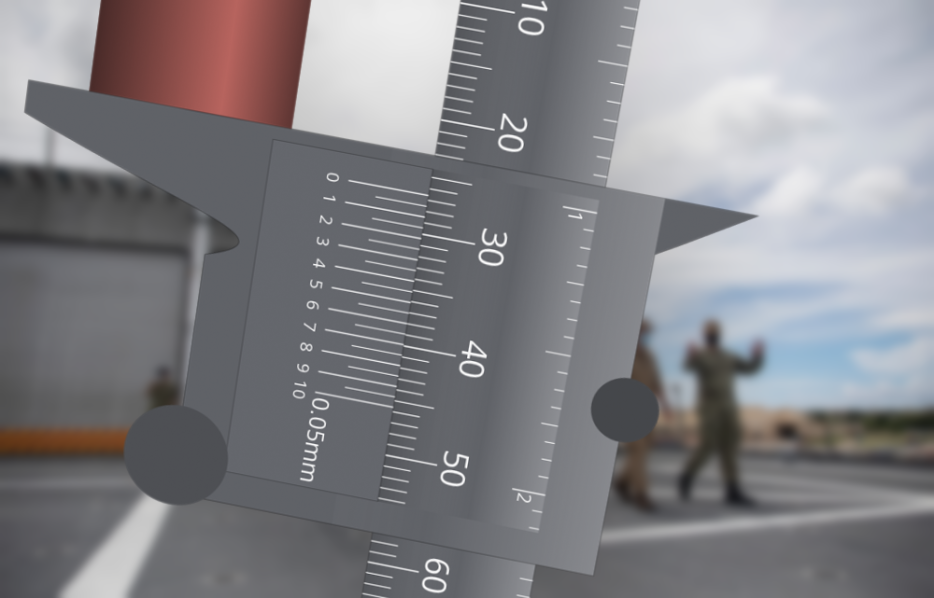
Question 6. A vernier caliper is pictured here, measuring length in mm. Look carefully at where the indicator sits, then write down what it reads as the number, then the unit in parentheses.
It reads 26.6 (mm)
